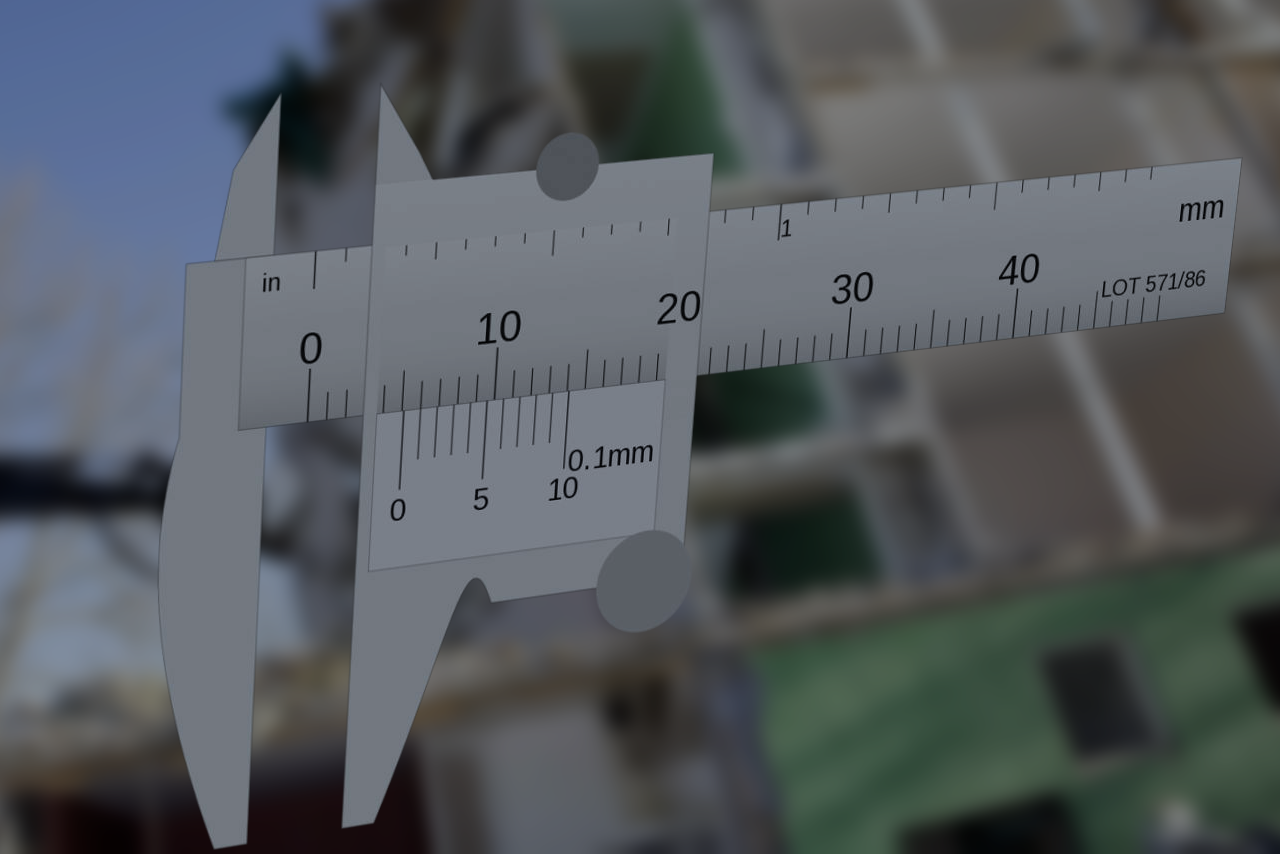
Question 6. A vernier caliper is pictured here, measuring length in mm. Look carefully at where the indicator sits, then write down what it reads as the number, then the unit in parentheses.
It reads 5.1 (mm)
